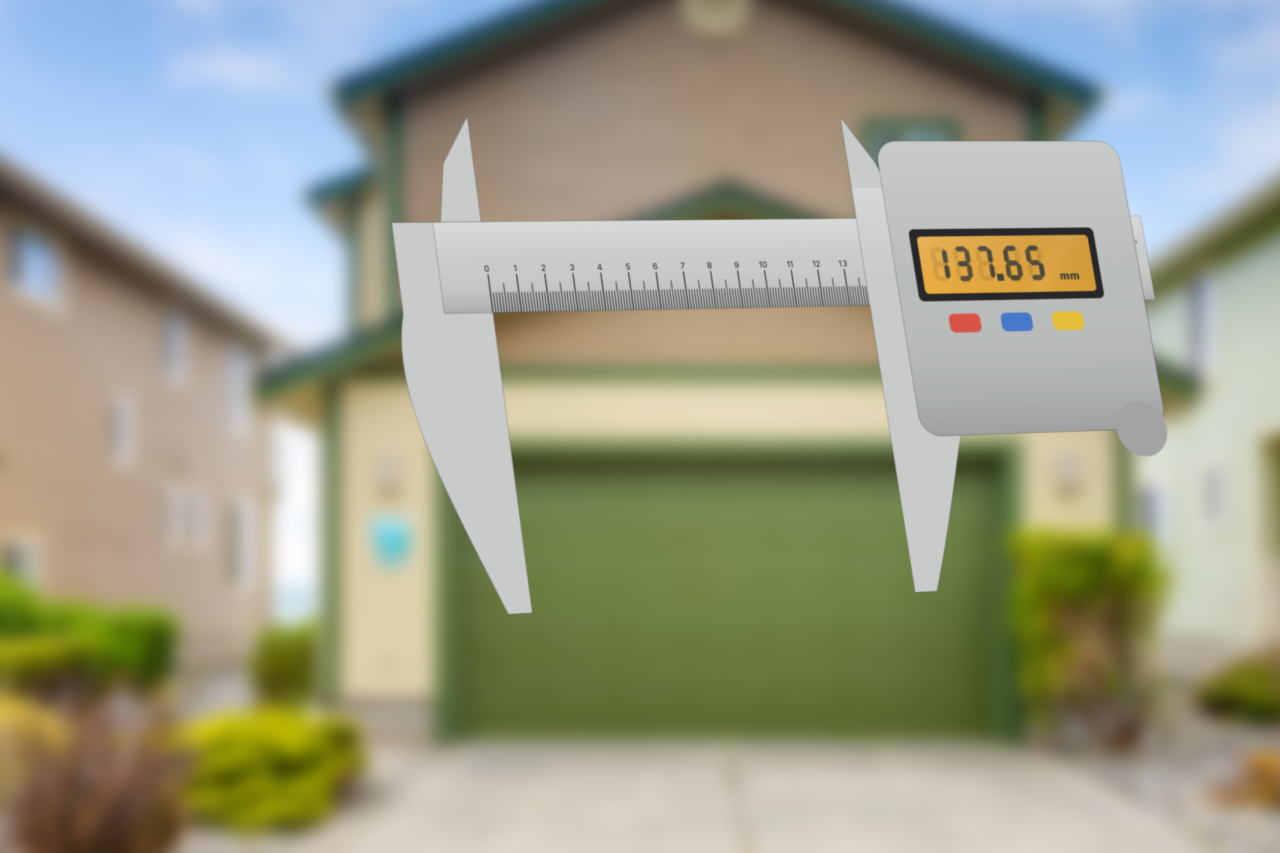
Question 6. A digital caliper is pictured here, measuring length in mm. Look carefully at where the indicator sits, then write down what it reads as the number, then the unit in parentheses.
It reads 137.65 (mm)
